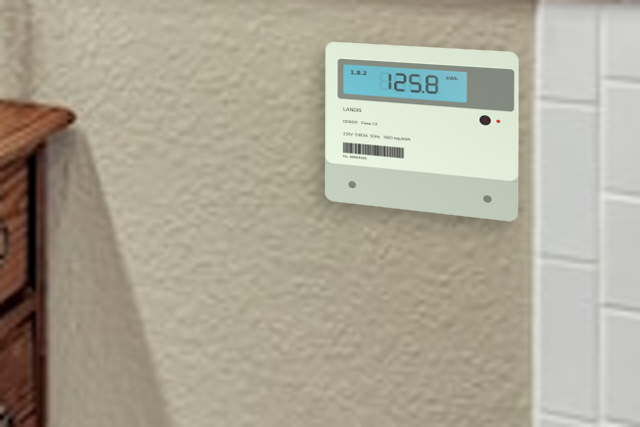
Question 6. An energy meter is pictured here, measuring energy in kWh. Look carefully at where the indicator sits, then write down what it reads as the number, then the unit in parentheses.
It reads 125.8 (kWh)
